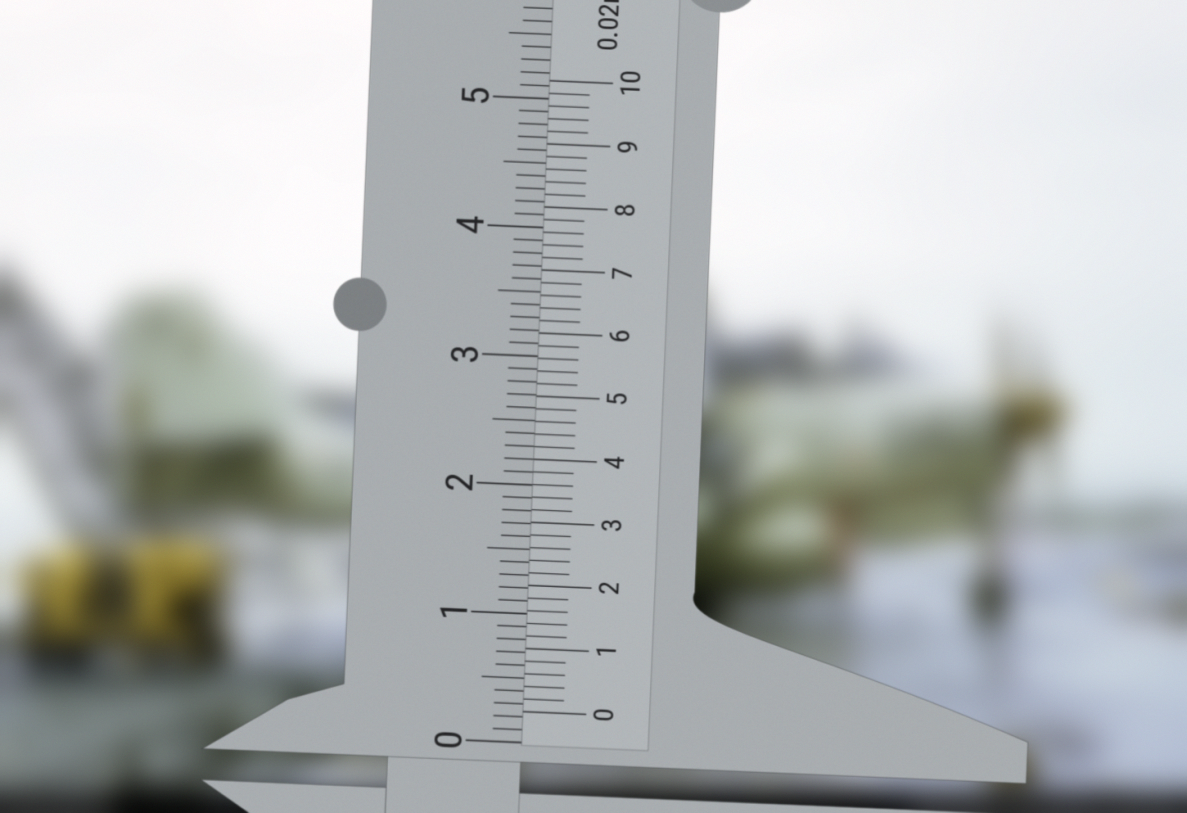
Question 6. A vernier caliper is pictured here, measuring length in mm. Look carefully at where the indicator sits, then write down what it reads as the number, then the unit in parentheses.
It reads 2.4 (mm)
